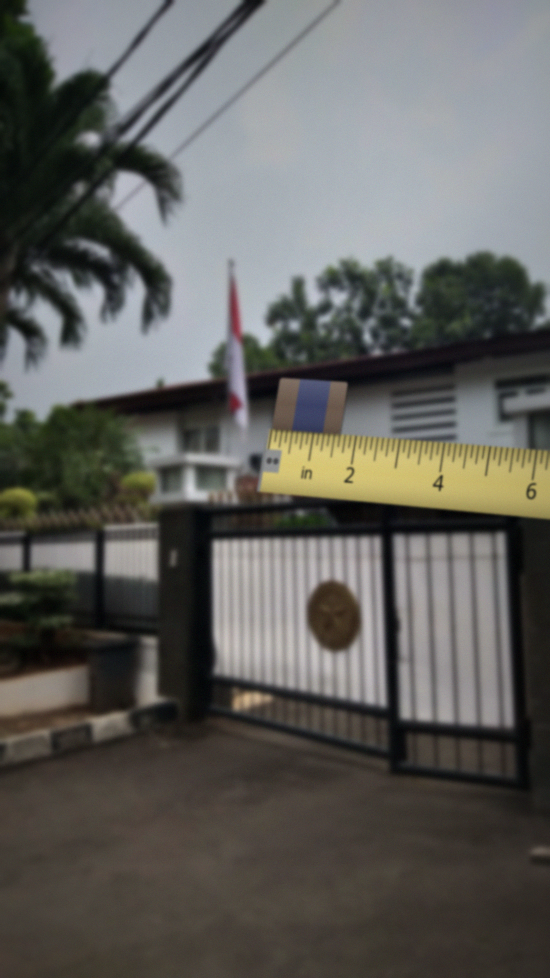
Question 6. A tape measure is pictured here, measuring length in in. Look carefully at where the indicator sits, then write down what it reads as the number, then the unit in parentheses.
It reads 1.625 (in)
